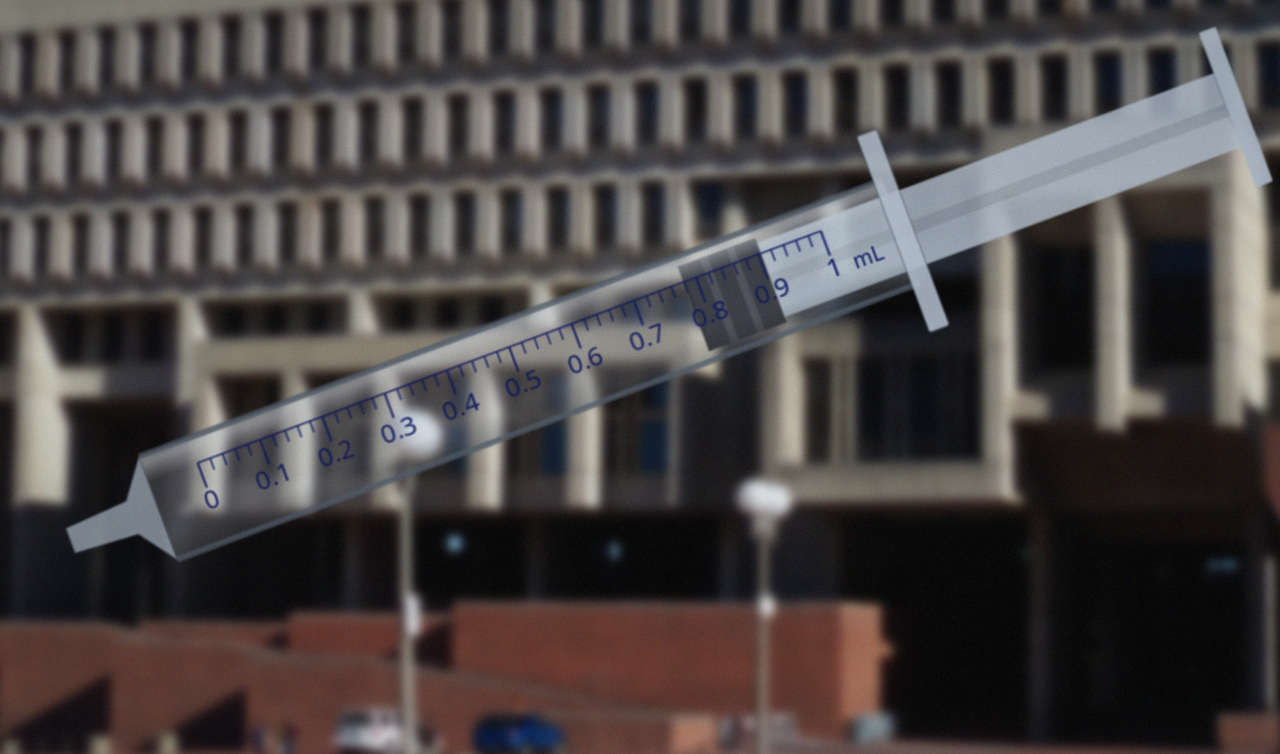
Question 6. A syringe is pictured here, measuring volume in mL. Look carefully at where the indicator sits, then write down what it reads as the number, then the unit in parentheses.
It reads 0.78 (mL)
